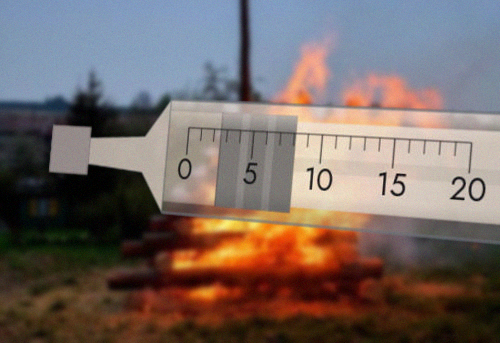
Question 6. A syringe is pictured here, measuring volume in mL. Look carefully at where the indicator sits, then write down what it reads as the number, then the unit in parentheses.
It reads 2.5 (mL)
